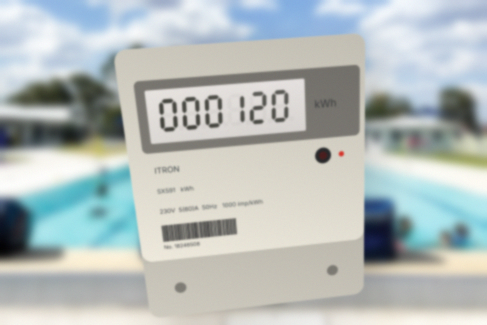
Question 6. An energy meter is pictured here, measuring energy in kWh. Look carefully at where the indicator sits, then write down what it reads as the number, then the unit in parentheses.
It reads 120 (kWh)
